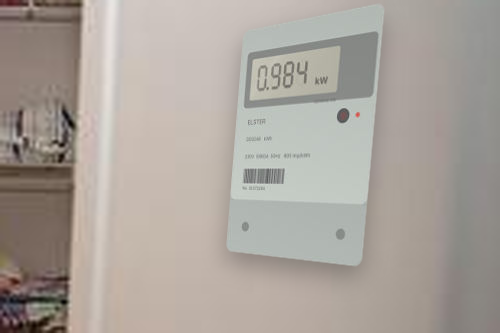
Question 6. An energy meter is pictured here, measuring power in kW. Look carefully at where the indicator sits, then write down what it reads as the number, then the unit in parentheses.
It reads 0.984 (kW)
